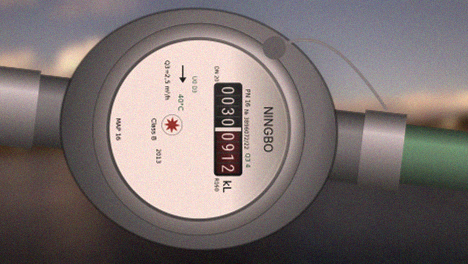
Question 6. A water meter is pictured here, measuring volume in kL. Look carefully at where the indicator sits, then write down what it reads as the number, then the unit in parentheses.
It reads 30.0912 (kL)
